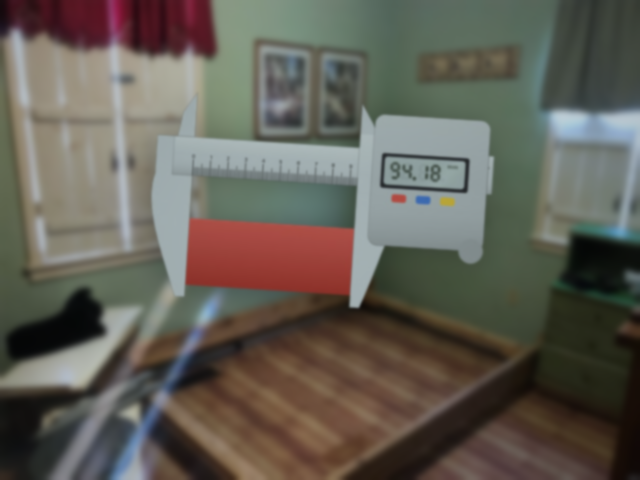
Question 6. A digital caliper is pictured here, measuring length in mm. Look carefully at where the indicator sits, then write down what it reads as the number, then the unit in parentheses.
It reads 94.18 (mm)
